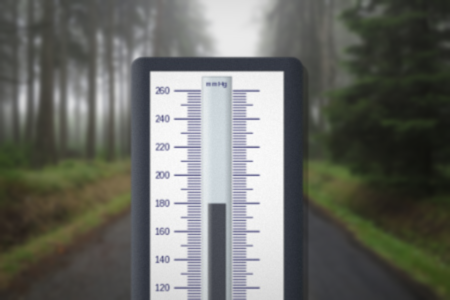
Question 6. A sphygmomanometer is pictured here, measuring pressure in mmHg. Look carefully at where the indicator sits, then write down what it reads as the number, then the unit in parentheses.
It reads 180 (mmHg)
